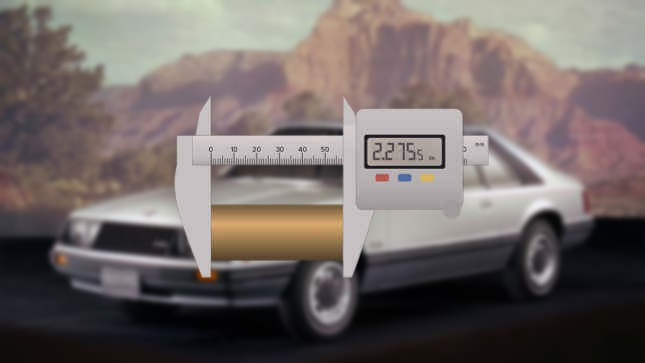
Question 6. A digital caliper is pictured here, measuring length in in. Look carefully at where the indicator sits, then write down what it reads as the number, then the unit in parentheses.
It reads 2.2755 (in)
